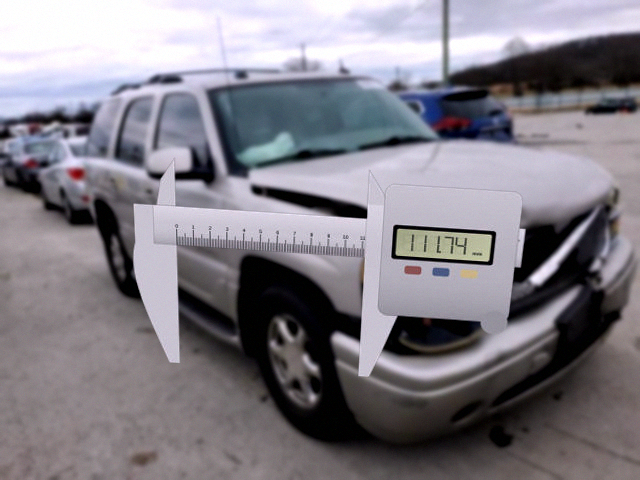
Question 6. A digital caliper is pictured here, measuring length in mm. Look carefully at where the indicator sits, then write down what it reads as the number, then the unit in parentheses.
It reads 111.74 (mm)
